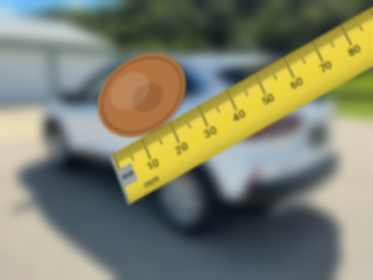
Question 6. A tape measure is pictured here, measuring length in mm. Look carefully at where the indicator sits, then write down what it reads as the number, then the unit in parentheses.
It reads 30 (mm)
